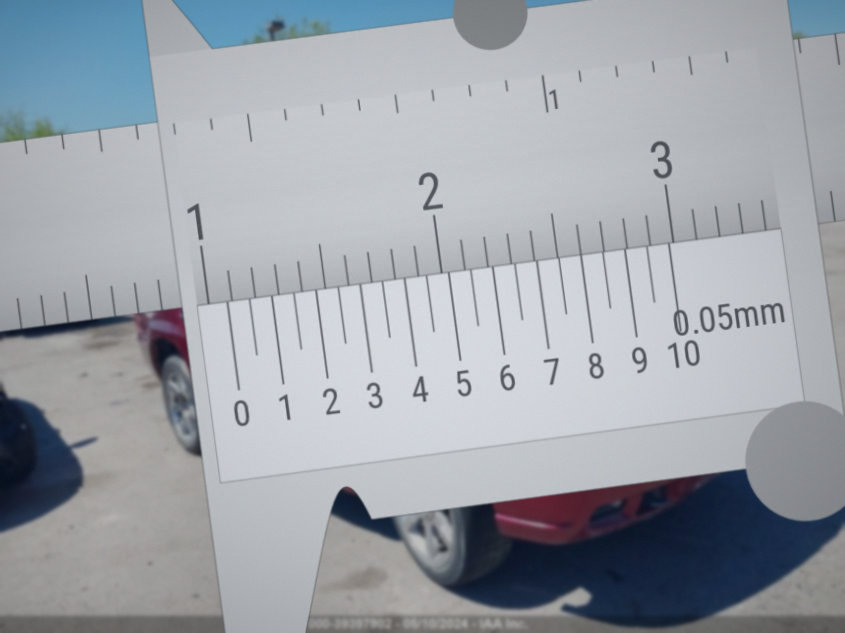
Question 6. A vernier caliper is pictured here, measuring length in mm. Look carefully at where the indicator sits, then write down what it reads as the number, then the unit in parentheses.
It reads 10.8 (mm)
